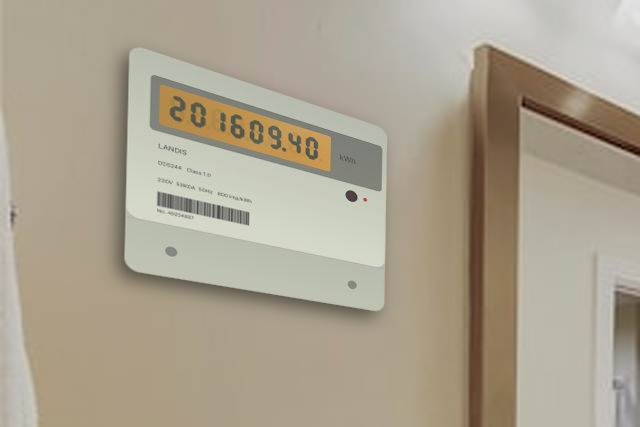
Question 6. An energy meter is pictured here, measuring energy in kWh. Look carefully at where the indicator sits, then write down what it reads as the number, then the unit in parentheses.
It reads 201609.40 (kWh)
